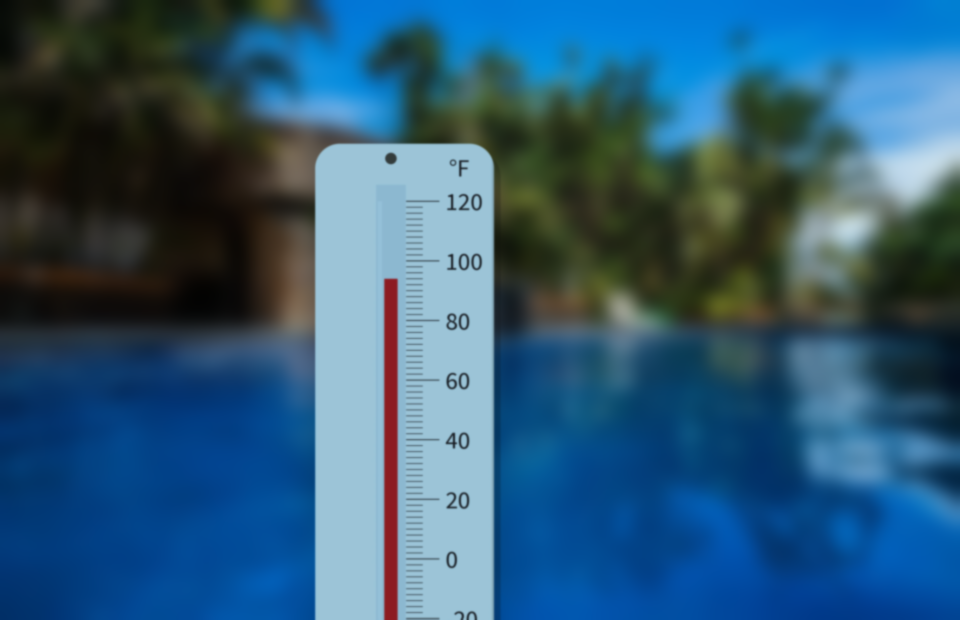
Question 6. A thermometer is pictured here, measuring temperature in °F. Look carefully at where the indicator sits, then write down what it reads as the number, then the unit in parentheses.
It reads 94 (°F)
